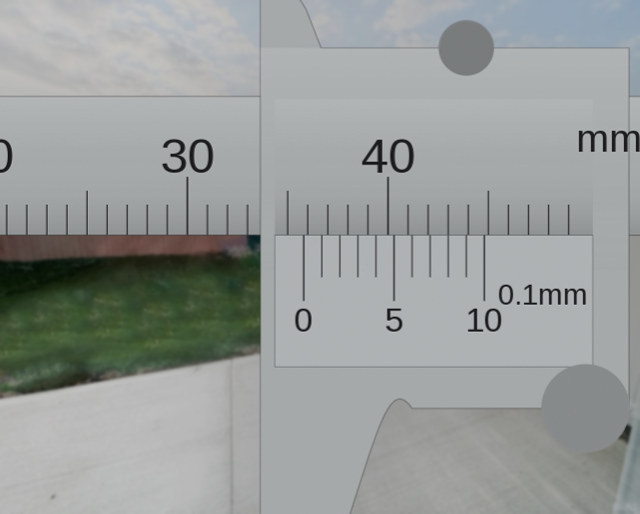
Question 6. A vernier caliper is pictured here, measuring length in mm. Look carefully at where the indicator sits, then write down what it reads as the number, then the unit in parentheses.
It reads 35.8 (mm)
